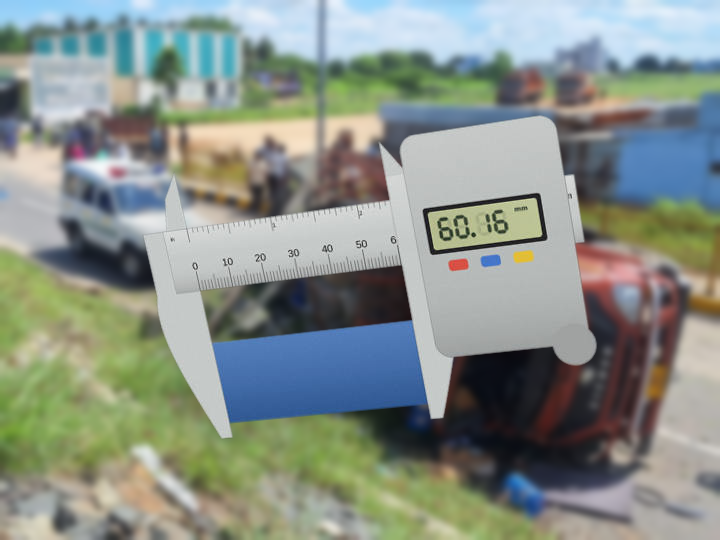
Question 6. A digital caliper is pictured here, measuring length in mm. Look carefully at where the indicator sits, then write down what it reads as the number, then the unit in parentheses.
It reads 60.16 (mm)
